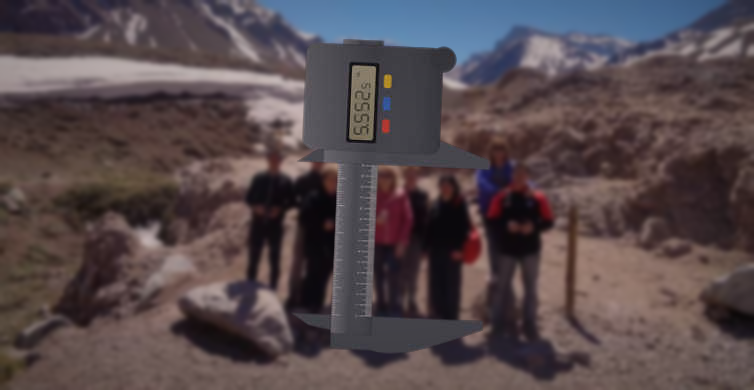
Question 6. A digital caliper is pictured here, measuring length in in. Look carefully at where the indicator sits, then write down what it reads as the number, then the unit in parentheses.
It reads 5.5525 (in)
